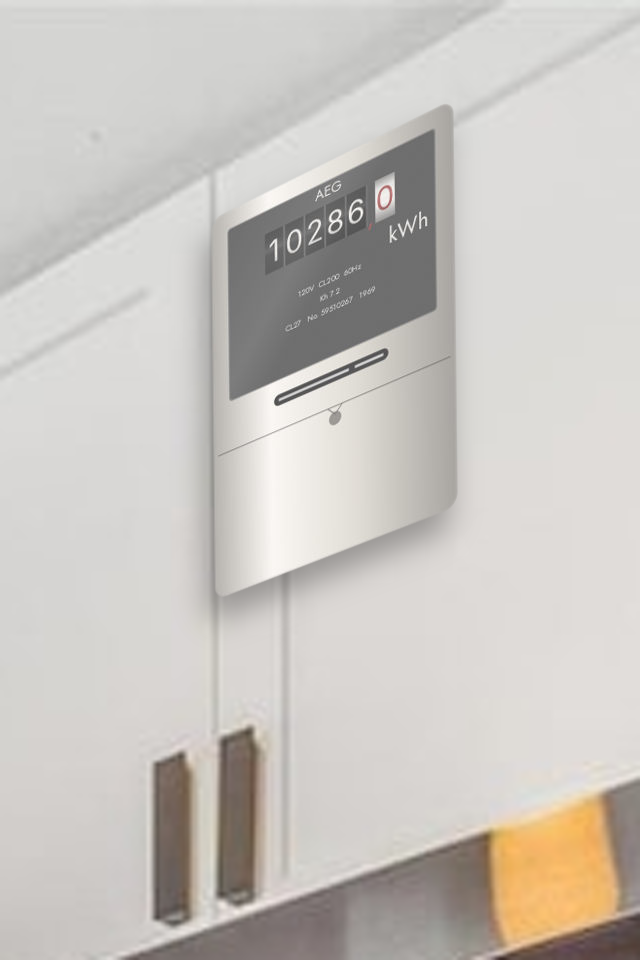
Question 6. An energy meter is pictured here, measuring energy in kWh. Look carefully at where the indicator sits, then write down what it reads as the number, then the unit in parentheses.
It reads 10286.0 (kWh)
